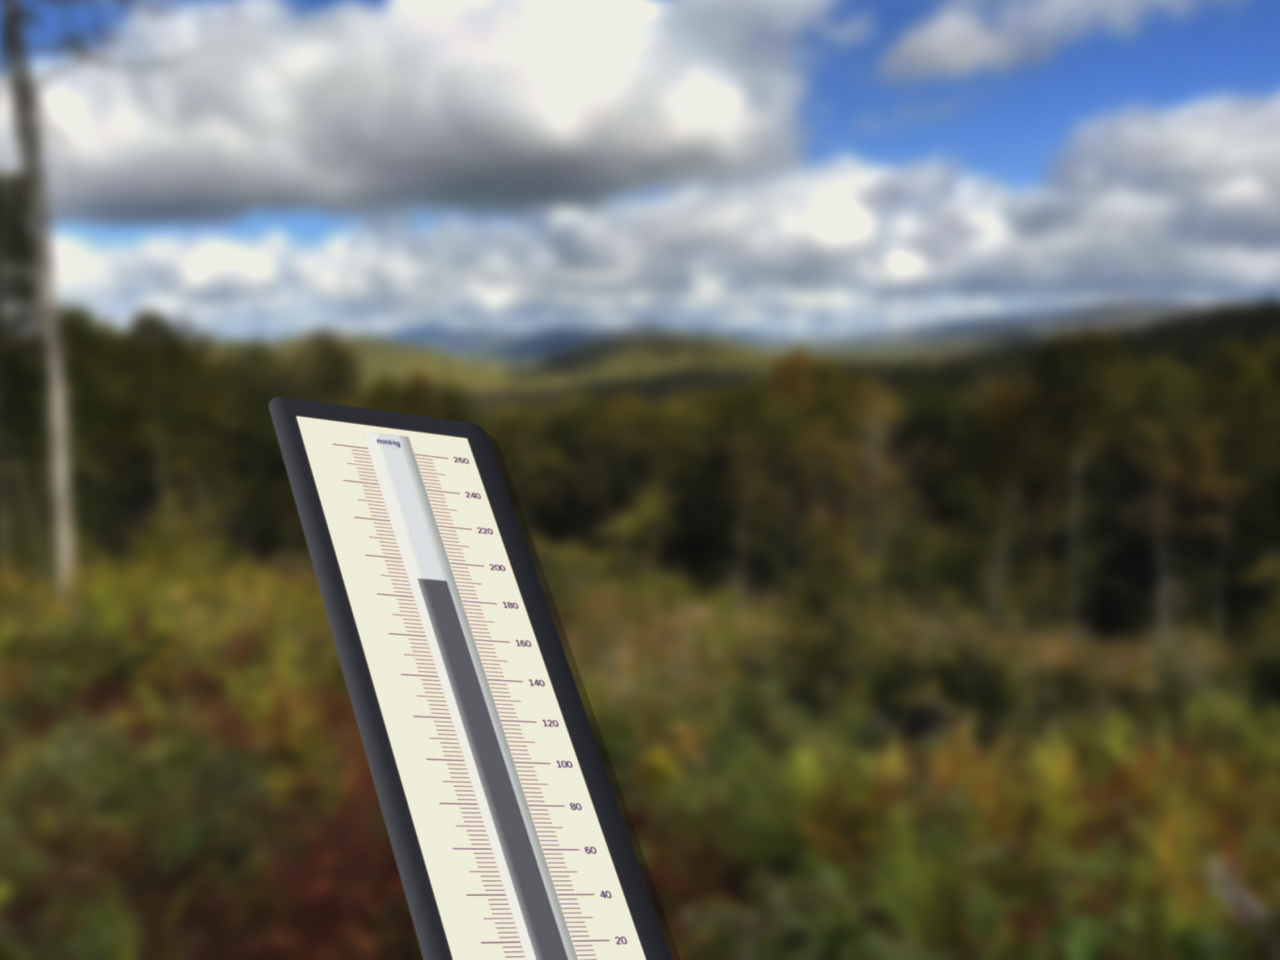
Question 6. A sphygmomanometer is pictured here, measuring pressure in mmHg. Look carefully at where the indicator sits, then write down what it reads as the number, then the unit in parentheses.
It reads 190 (mmHg)
